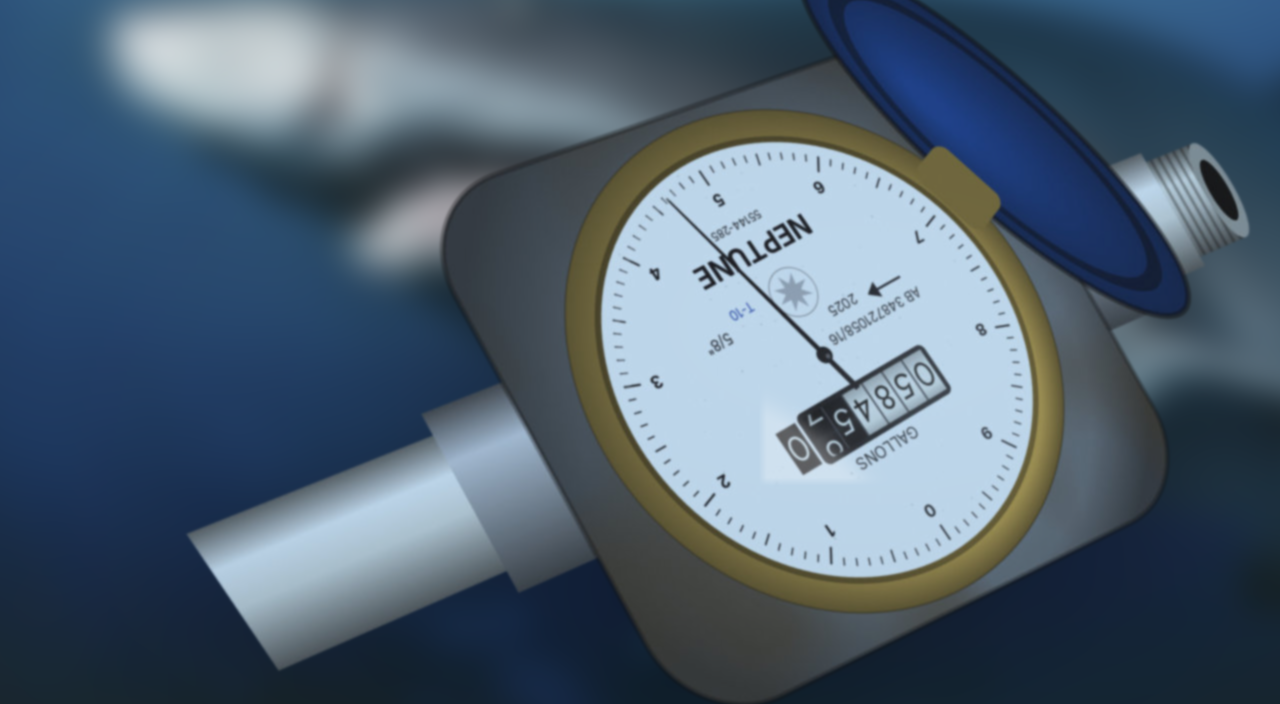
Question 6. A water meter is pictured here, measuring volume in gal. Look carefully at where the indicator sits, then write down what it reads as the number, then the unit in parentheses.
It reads 584564.6 (gal)
